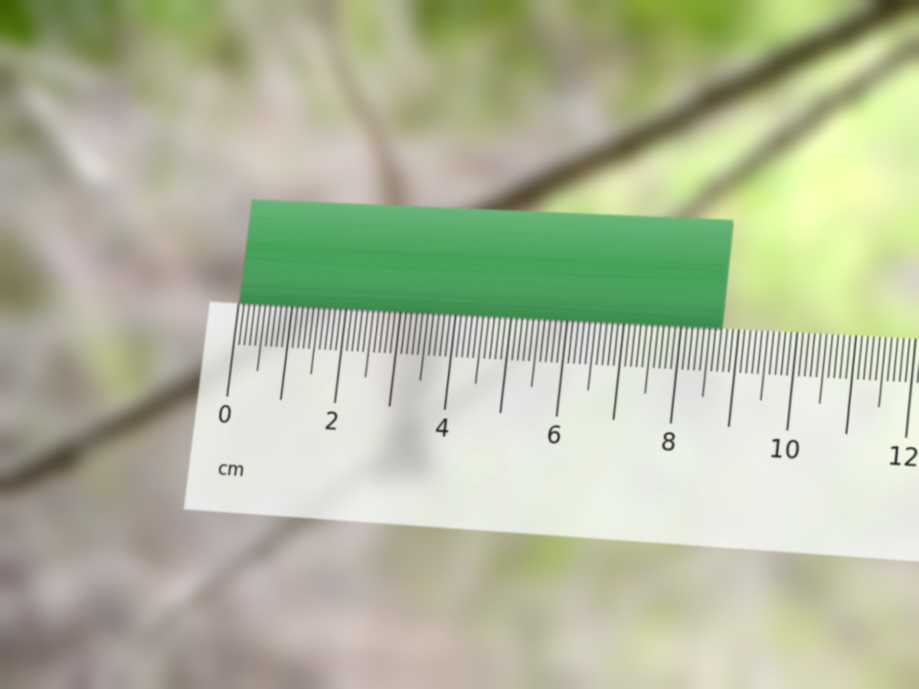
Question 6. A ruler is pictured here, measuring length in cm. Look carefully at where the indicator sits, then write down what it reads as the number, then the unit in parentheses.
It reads 8.7 (cm)
